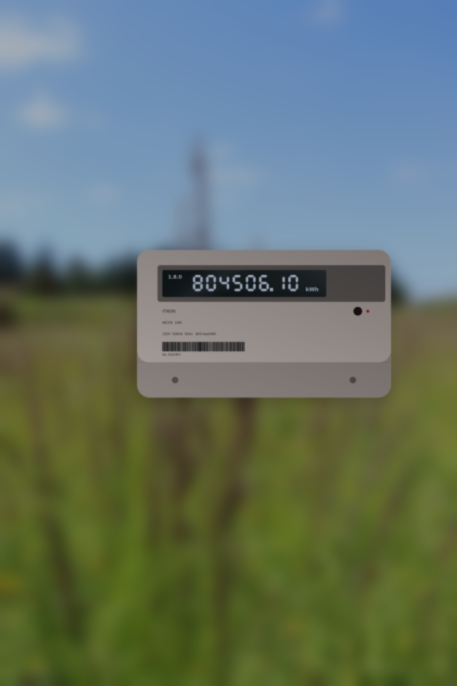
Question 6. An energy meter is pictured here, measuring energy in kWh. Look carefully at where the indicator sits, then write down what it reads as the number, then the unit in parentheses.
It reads 804506.10 (kWh)
